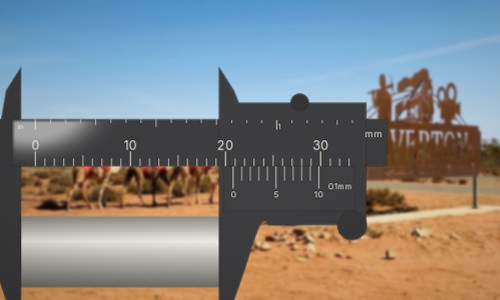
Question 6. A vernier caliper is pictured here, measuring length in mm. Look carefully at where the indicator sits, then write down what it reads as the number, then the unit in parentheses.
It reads 20.8 (mm)
